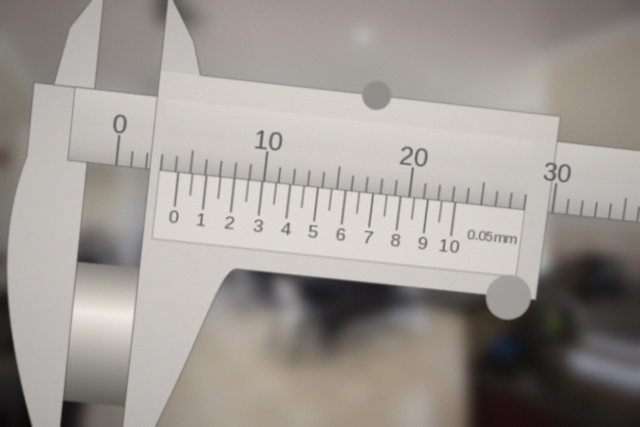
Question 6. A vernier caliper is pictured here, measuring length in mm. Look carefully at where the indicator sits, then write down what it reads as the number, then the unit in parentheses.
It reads 4.2 (mm)
